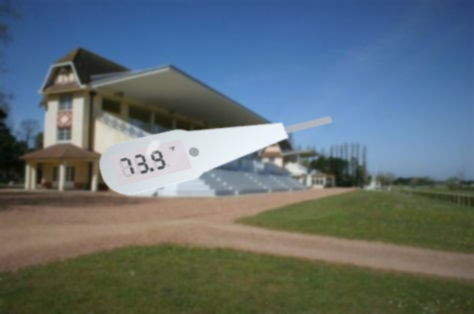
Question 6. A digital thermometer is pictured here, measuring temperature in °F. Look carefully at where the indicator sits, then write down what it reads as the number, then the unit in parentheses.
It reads 73.9 (°F)
